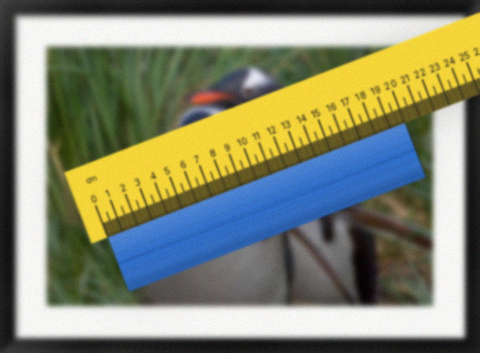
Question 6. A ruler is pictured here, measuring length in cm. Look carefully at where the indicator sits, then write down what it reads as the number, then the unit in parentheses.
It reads 20 (cm)
